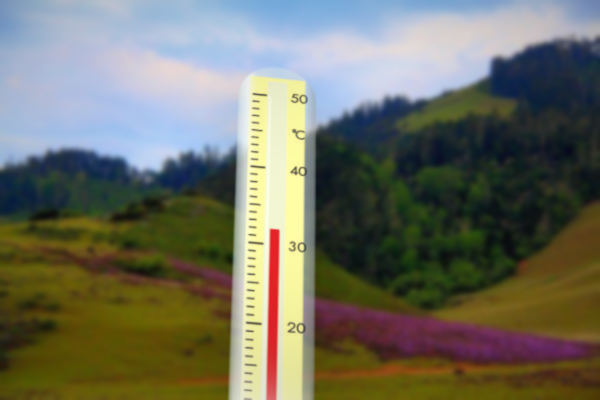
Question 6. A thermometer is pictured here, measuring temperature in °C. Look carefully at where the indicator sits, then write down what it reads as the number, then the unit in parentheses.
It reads 32 (°C)
